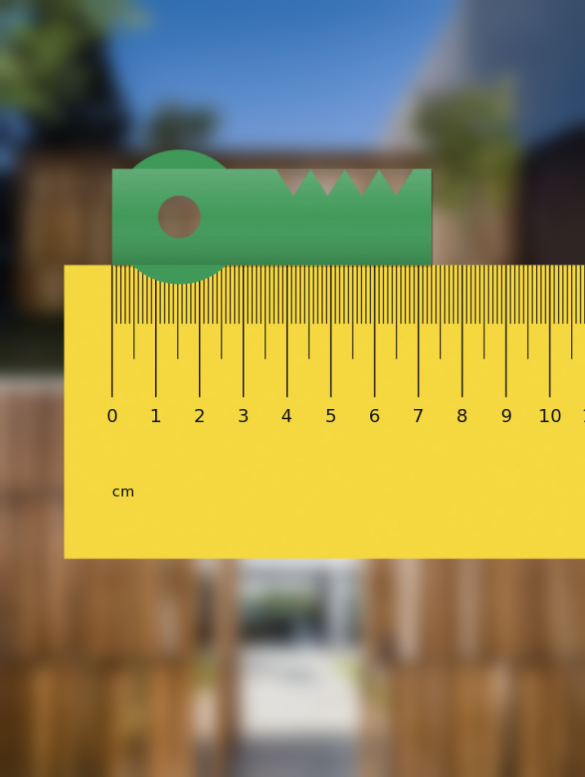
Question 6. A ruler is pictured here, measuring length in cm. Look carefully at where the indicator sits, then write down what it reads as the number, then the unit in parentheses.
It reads 7.3 (cm)
